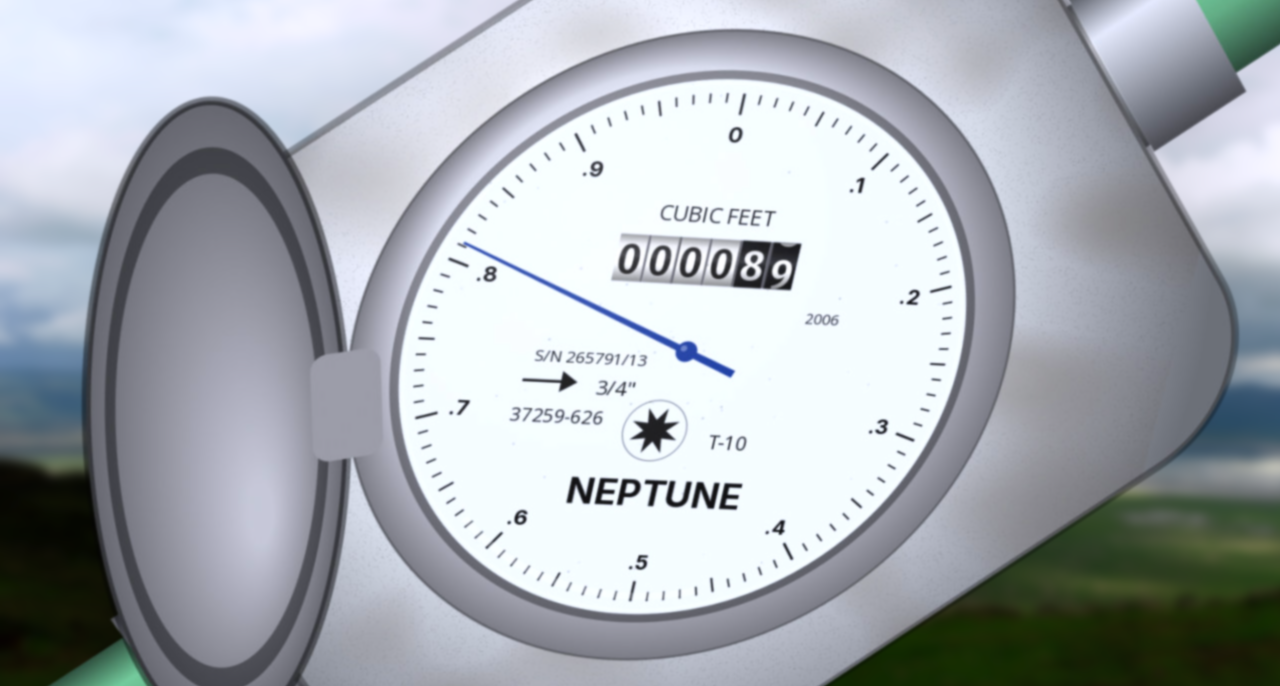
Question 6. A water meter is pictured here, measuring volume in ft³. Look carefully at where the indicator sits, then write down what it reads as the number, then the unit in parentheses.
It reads 88.81 (ft³)
